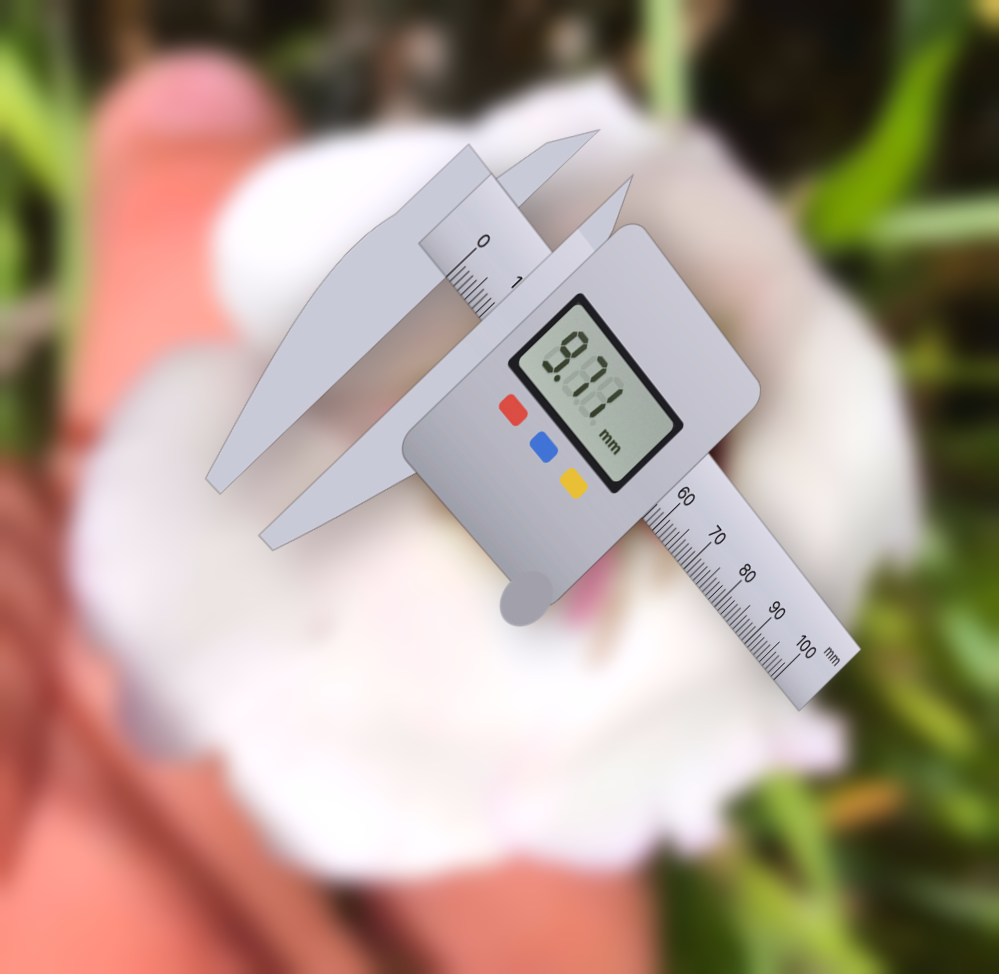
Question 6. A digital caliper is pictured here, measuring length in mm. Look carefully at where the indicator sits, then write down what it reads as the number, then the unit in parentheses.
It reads 9.71 (mm)
